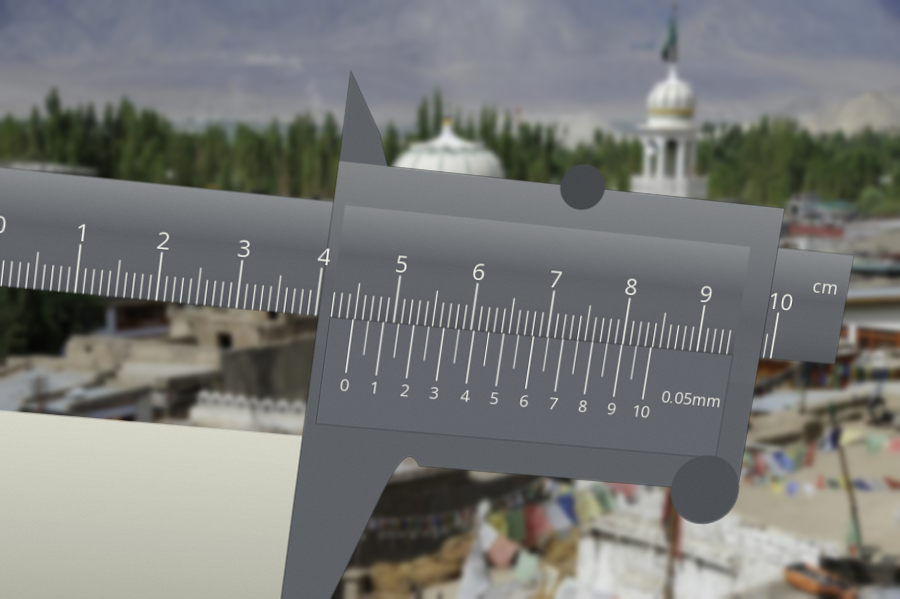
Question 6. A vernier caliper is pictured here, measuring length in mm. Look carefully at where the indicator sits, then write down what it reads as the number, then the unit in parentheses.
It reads 44.8 (mm)
